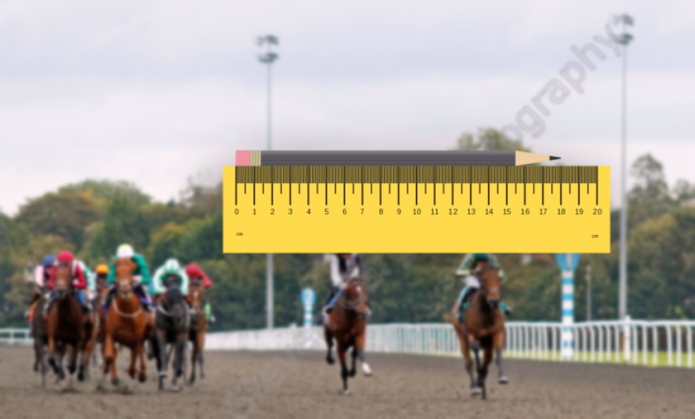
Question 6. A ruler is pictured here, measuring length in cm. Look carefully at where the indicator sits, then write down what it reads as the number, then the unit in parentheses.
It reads 18 (cm)
